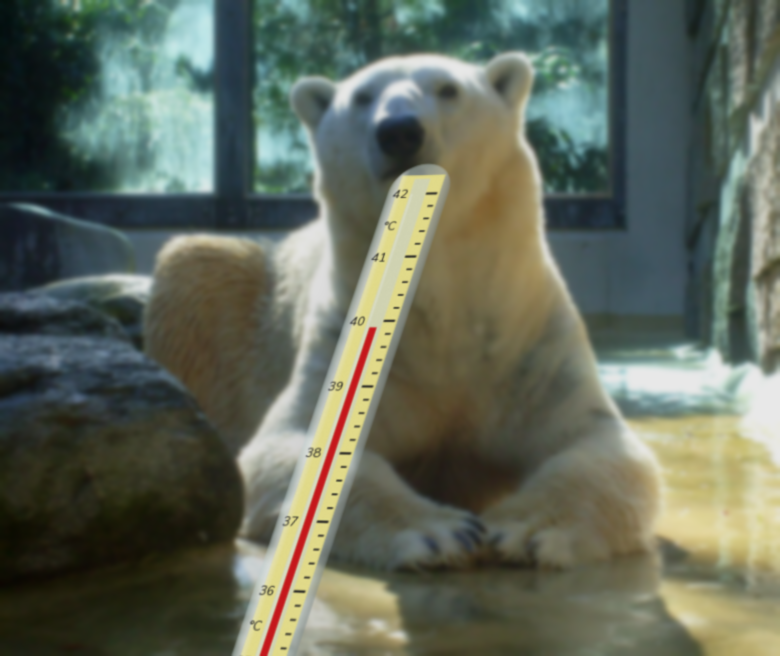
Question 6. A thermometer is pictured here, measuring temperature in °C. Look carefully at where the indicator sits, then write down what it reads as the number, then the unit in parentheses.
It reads 39.9 (°C)
